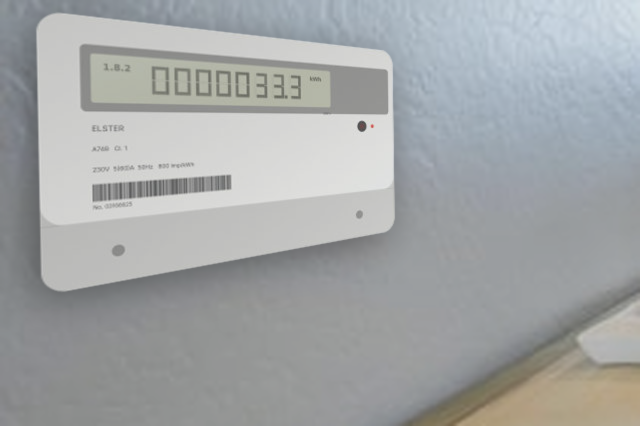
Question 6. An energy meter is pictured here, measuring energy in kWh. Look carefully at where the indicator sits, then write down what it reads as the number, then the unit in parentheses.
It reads 33.3 (kWh)
